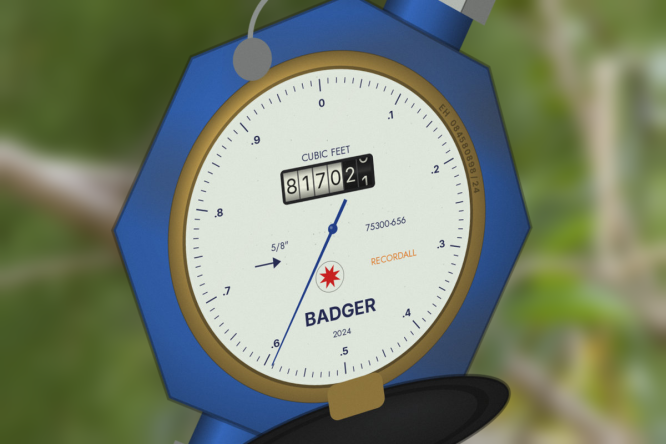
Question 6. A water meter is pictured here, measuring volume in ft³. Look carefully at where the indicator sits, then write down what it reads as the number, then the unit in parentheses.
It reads 817020.59 (ft³)
